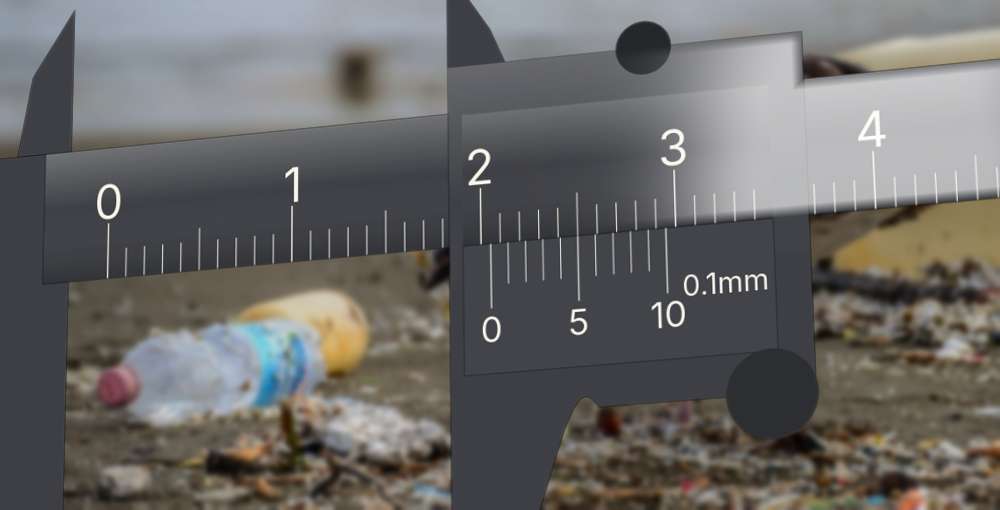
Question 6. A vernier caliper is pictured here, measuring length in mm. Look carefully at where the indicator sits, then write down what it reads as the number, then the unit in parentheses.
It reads 20.5 (mm)
